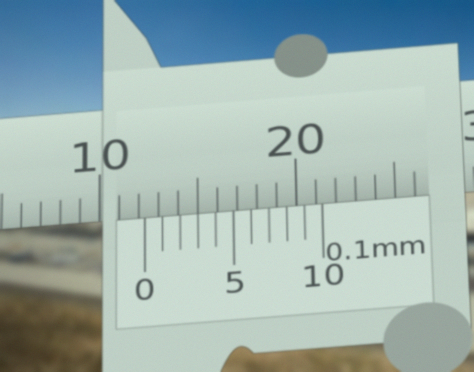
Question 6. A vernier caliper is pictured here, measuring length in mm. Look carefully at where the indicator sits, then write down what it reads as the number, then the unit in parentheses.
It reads 12.3 (mm)
